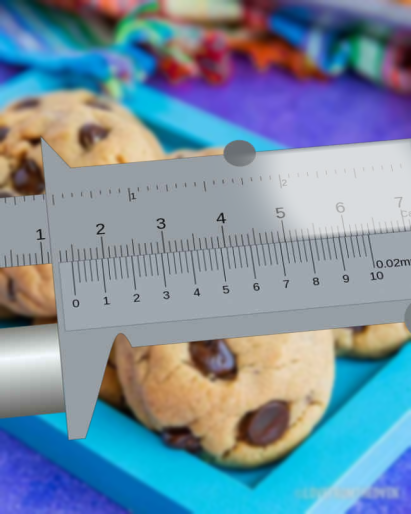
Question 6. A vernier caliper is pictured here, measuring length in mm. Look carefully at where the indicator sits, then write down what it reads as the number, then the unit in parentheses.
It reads 14.8 (mm)
